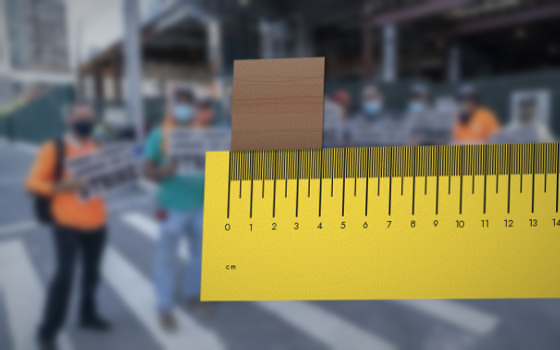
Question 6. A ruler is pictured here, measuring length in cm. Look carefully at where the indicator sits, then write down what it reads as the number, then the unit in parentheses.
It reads 4 (cm)
